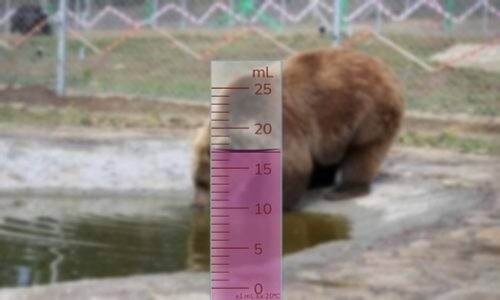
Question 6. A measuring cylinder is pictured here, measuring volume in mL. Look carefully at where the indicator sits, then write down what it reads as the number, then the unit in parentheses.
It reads 17 (mL)
